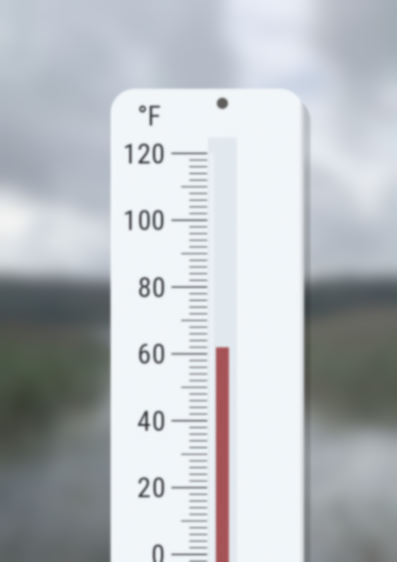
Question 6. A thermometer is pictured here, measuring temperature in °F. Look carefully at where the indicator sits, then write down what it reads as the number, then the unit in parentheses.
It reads 62 (°F)
